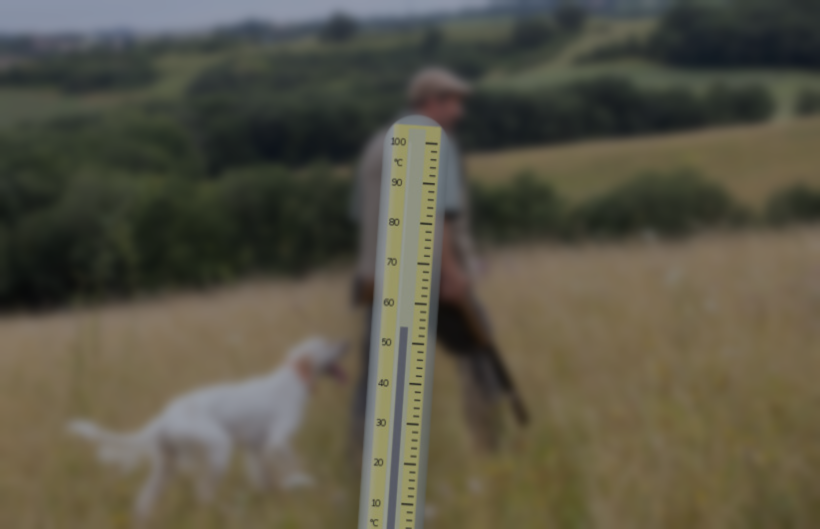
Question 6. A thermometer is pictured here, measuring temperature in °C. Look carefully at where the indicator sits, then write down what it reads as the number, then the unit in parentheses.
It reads 54 (°C)
